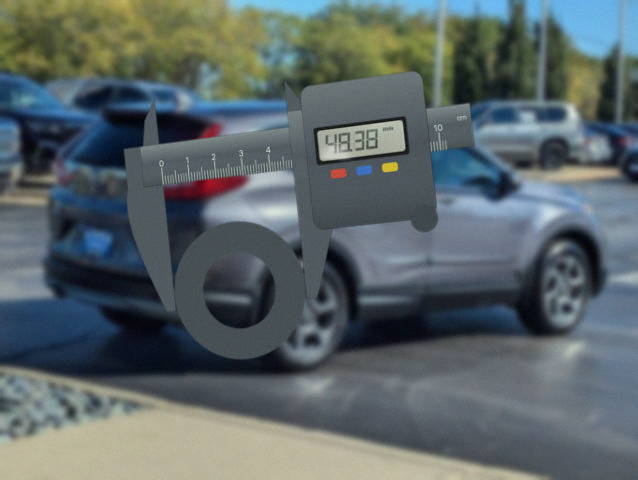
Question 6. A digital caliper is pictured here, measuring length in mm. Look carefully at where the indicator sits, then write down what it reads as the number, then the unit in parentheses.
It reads 48.38 (mm)
